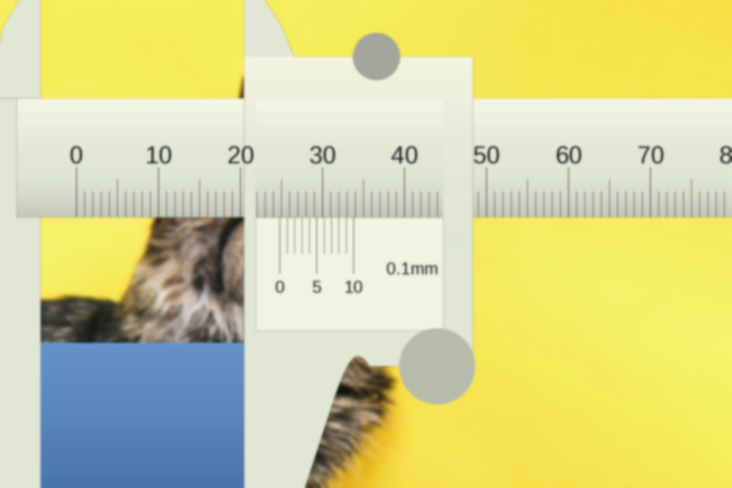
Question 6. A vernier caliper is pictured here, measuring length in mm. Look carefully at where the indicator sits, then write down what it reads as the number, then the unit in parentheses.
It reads 24.8 (mm)
